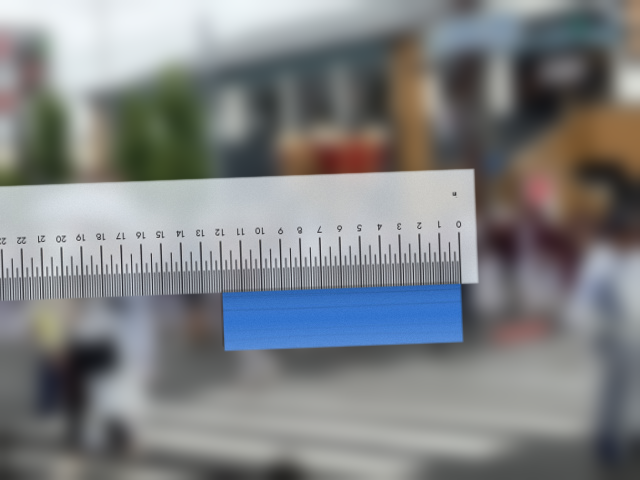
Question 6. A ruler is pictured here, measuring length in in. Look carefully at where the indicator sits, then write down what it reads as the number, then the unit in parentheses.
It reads 12 (in)
